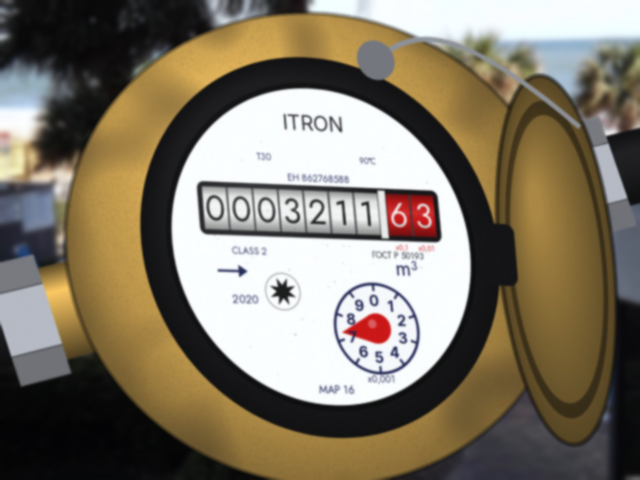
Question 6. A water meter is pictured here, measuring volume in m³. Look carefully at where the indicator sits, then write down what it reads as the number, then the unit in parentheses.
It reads 3211.637 (m³)
